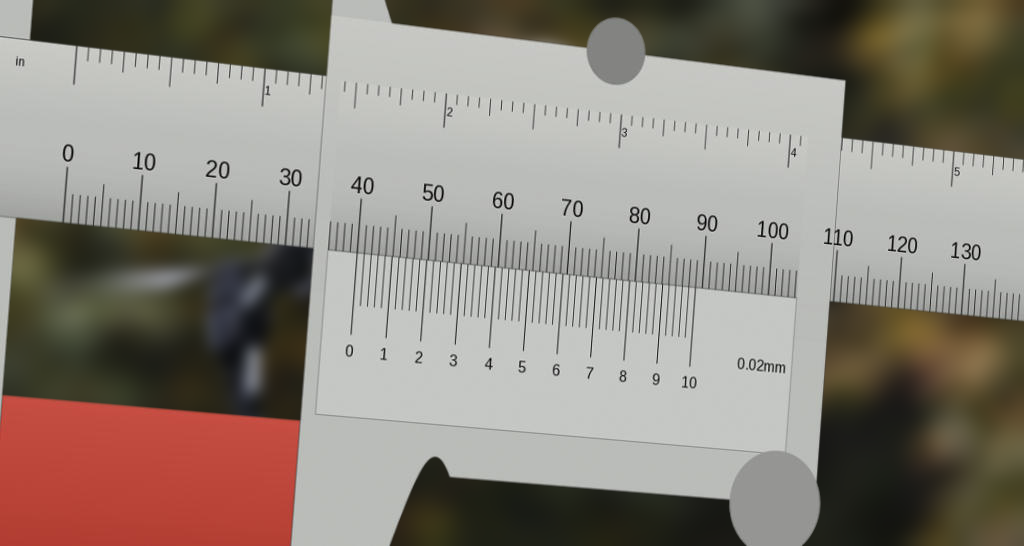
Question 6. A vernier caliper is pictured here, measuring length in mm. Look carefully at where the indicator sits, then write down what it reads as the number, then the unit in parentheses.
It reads 40.0 (mm)
